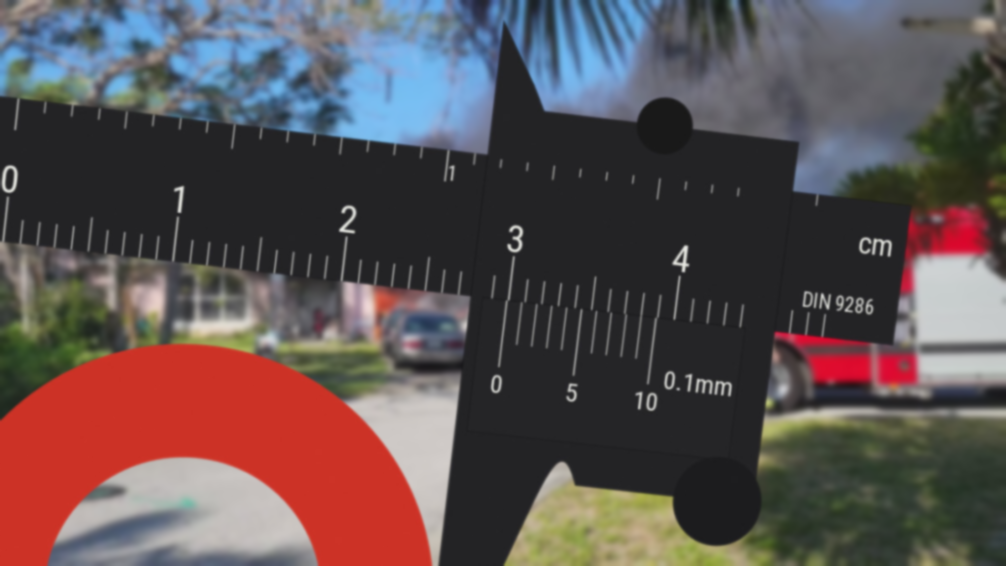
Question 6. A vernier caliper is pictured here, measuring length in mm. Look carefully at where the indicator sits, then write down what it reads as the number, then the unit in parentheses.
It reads 29.9 (mm)
